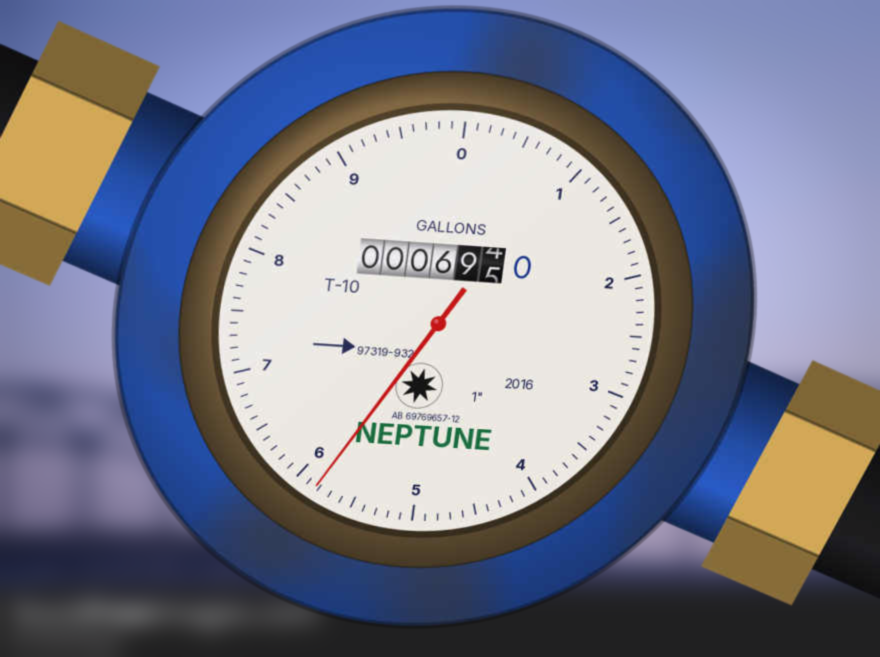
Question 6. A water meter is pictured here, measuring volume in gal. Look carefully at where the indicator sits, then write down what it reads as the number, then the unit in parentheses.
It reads 6945.8 (gal)
